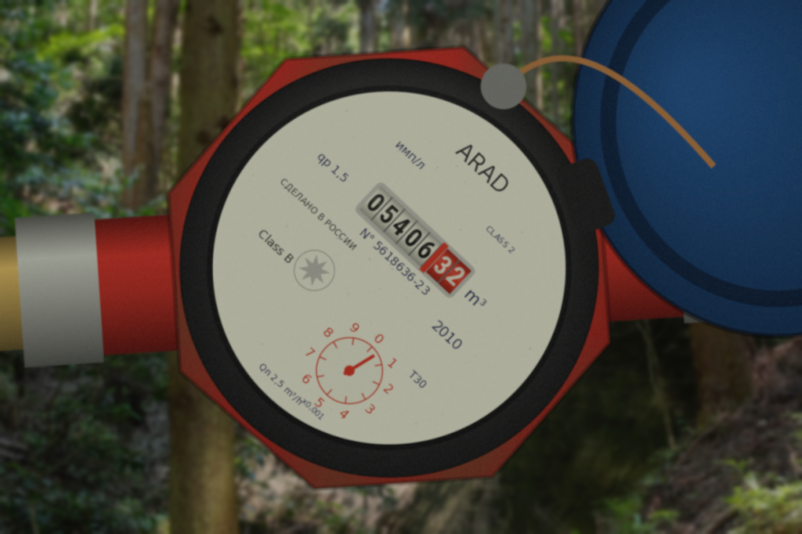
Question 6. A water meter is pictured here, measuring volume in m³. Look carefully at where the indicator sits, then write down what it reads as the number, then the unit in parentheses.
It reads 5406.320 (m³)
